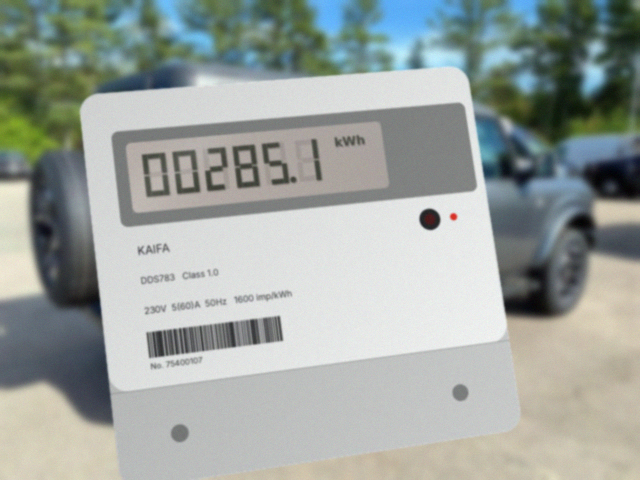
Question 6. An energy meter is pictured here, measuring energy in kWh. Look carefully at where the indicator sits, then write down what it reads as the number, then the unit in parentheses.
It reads 285.1 (kWh)
